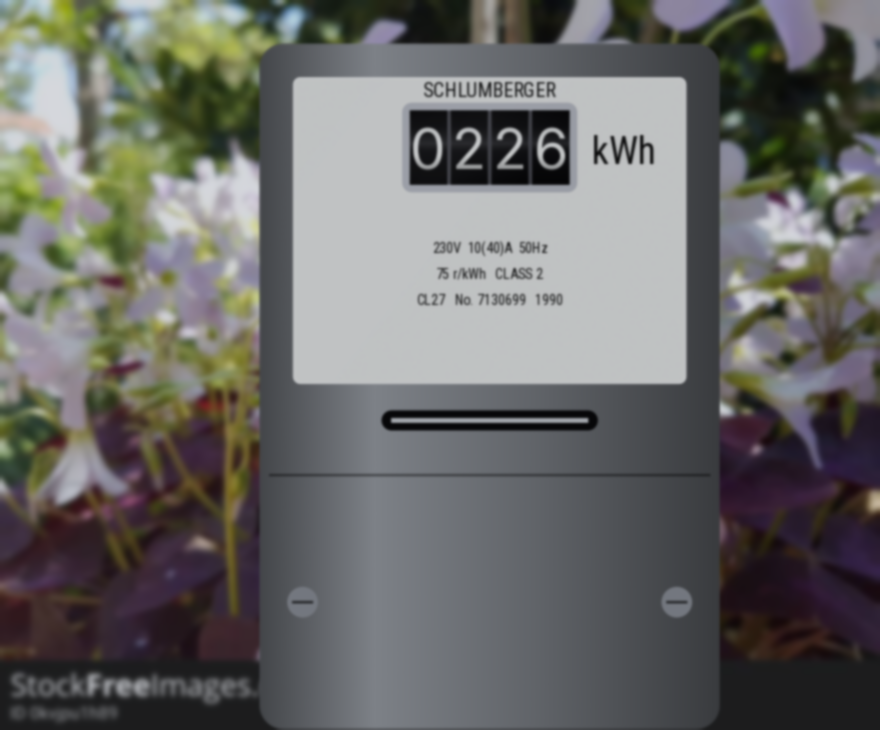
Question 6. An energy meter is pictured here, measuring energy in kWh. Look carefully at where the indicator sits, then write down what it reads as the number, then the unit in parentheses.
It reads 226 (kWh)
